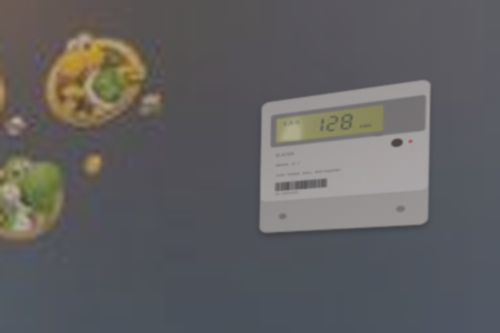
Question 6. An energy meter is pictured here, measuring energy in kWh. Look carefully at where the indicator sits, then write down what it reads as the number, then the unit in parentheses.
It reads 128 (kWh)
